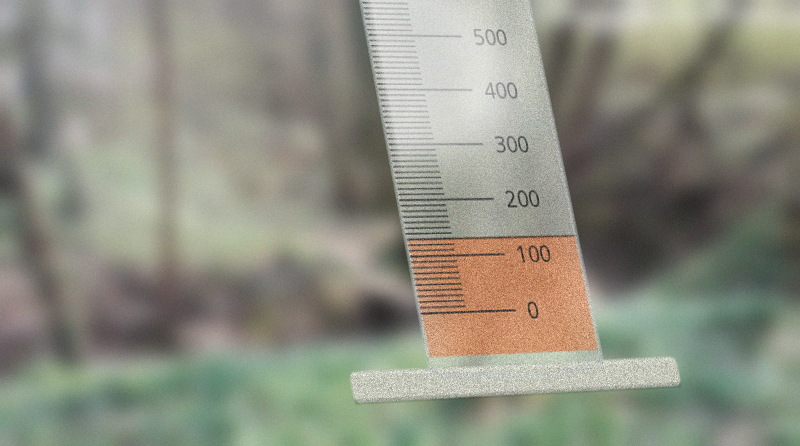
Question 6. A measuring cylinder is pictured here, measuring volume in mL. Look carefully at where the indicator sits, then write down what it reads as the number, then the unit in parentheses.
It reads 130 (mL)
